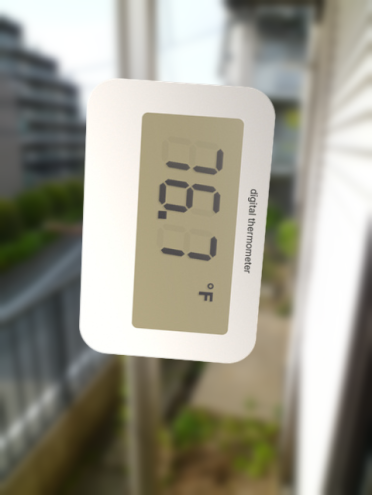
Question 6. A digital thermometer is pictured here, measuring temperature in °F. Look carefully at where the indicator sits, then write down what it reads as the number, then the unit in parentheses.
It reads 76.7 (°F)
